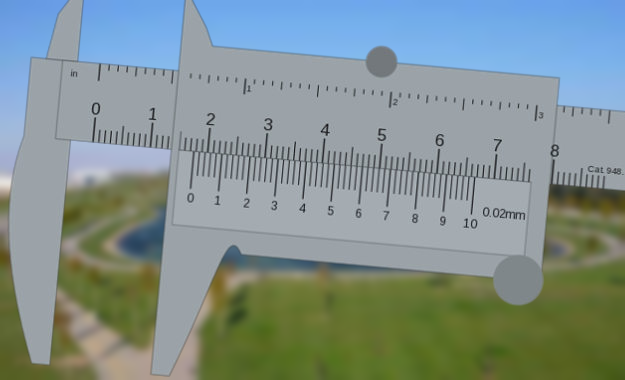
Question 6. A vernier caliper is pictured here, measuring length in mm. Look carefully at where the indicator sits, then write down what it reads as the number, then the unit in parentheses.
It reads 17.6 (mm)
